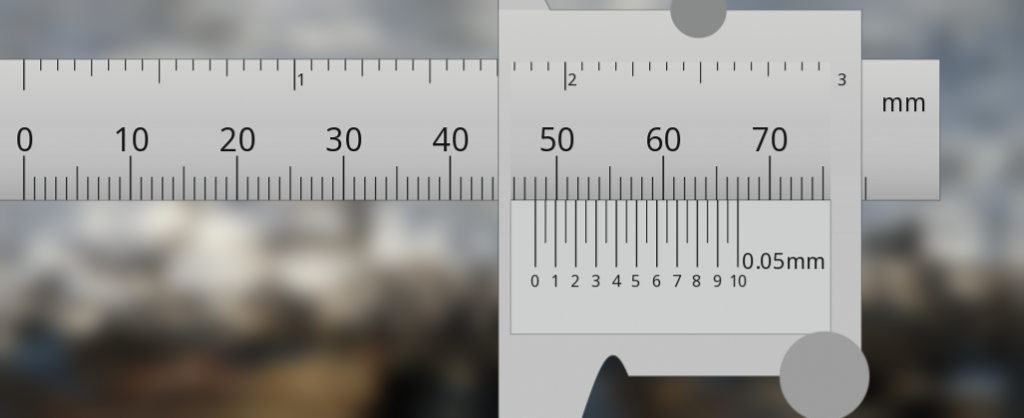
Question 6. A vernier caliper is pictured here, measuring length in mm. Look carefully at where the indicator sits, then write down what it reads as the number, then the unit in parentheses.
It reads 48.0 (mm)
